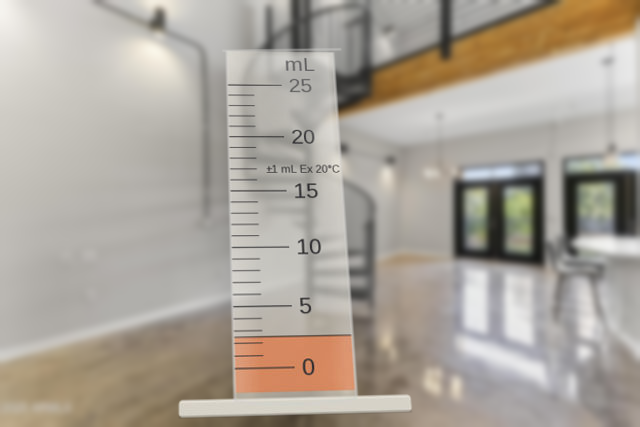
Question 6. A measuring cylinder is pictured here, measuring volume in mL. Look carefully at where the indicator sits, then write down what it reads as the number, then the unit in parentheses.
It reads 2.5 (mL)
